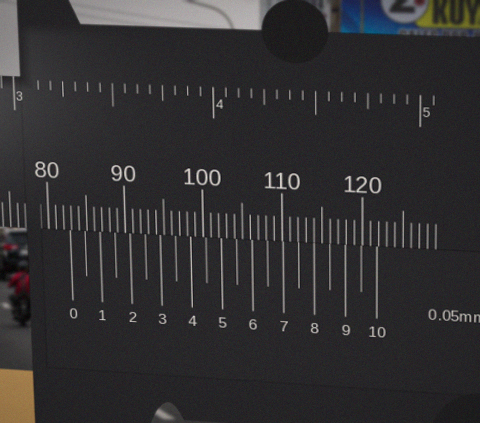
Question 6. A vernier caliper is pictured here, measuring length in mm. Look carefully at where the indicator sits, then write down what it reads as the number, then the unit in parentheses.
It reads 82.8 (mm)
